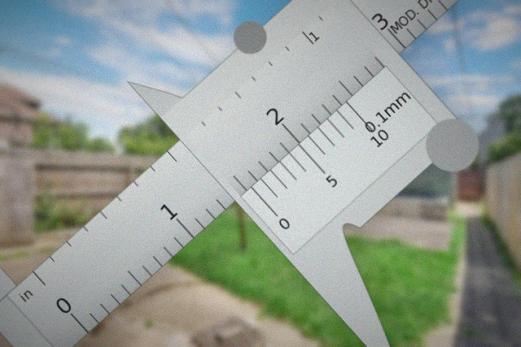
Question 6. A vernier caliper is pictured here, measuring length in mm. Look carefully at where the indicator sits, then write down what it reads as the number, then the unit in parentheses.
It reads 15.4 (mm)
